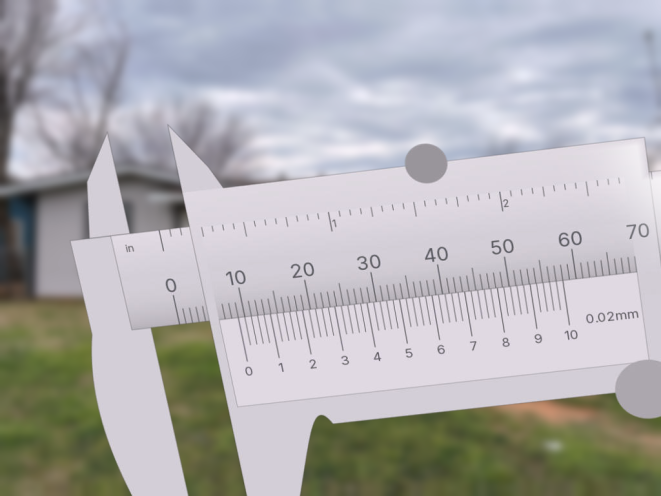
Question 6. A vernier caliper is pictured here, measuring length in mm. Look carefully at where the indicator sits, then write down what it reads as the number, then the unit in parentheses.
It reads 9.0 (mm)
